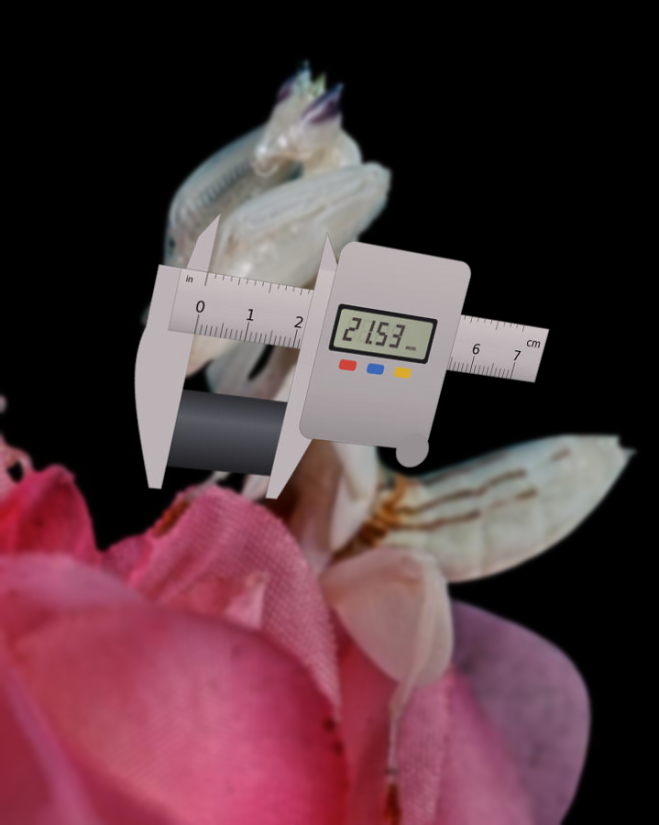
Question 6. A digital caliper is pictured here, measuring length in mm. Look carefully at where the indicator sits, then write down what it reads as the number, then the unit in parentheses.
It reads 21.53 (mm)
